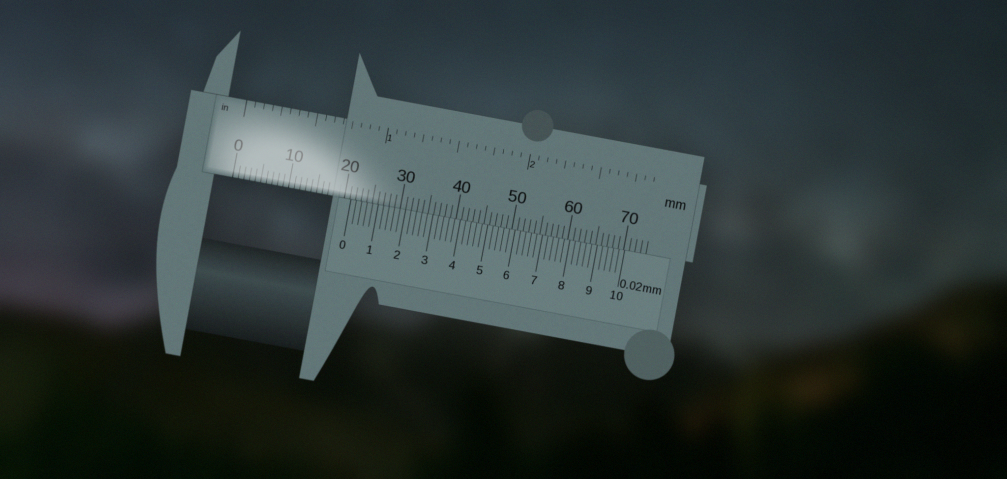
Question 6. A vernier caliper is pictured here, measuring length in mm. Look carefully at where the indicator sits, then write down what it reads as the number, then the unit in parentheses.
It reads 21.2 (mm)
